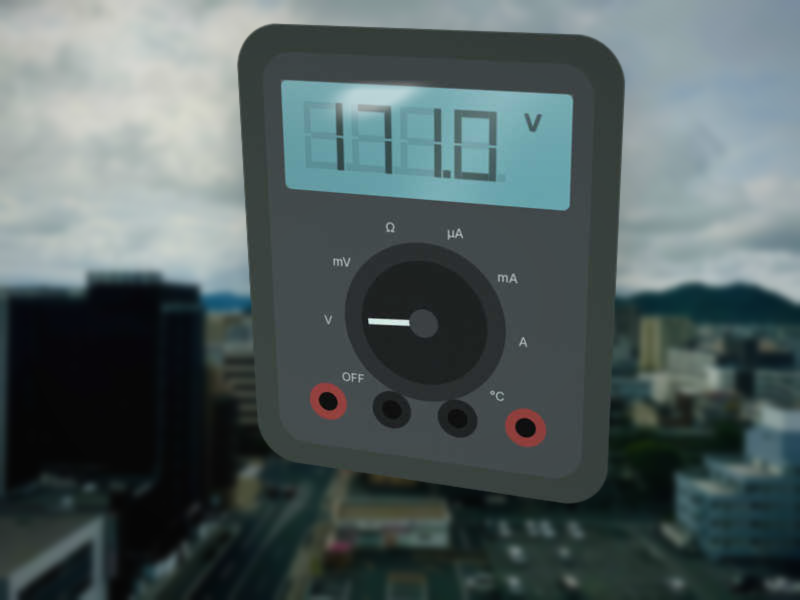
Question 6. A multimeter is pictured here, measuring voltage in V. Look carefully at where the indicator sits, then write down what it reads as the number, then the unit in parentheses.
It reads 171.0 (V)
